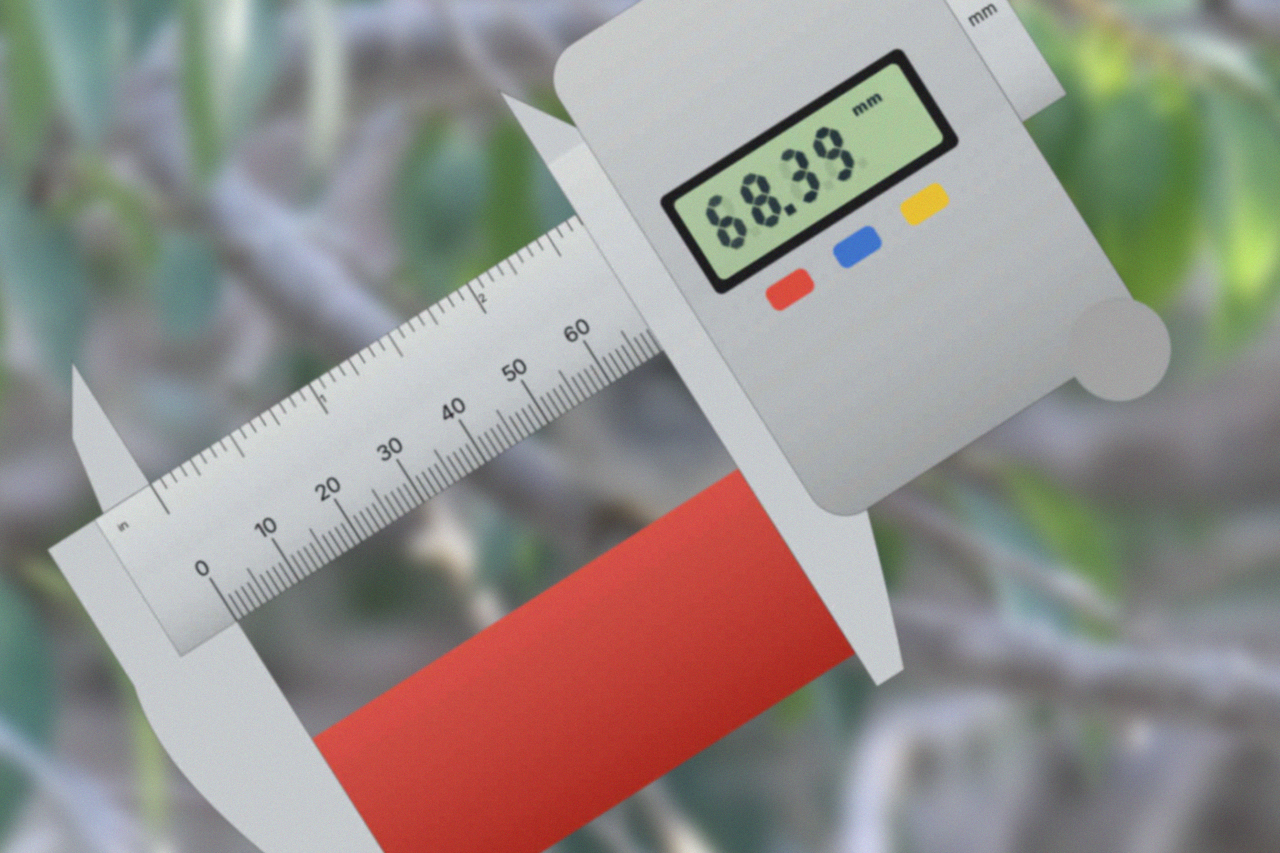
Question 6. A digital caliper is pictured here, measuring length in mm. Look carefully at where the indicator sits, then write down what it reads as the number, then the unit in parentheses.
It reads 68.39 (mm)
